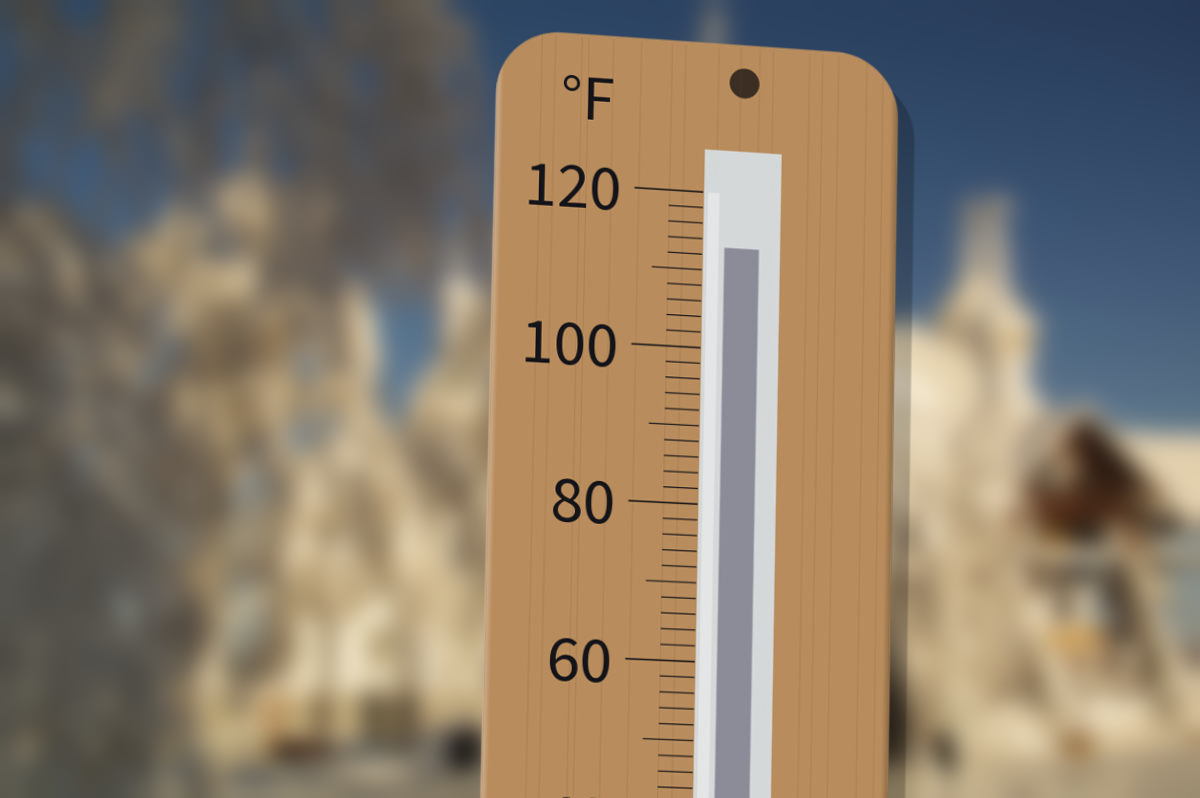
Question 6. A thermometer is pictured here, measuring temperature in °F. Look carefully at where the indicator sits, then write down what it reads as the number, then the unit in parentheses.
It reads 113 (°F)
